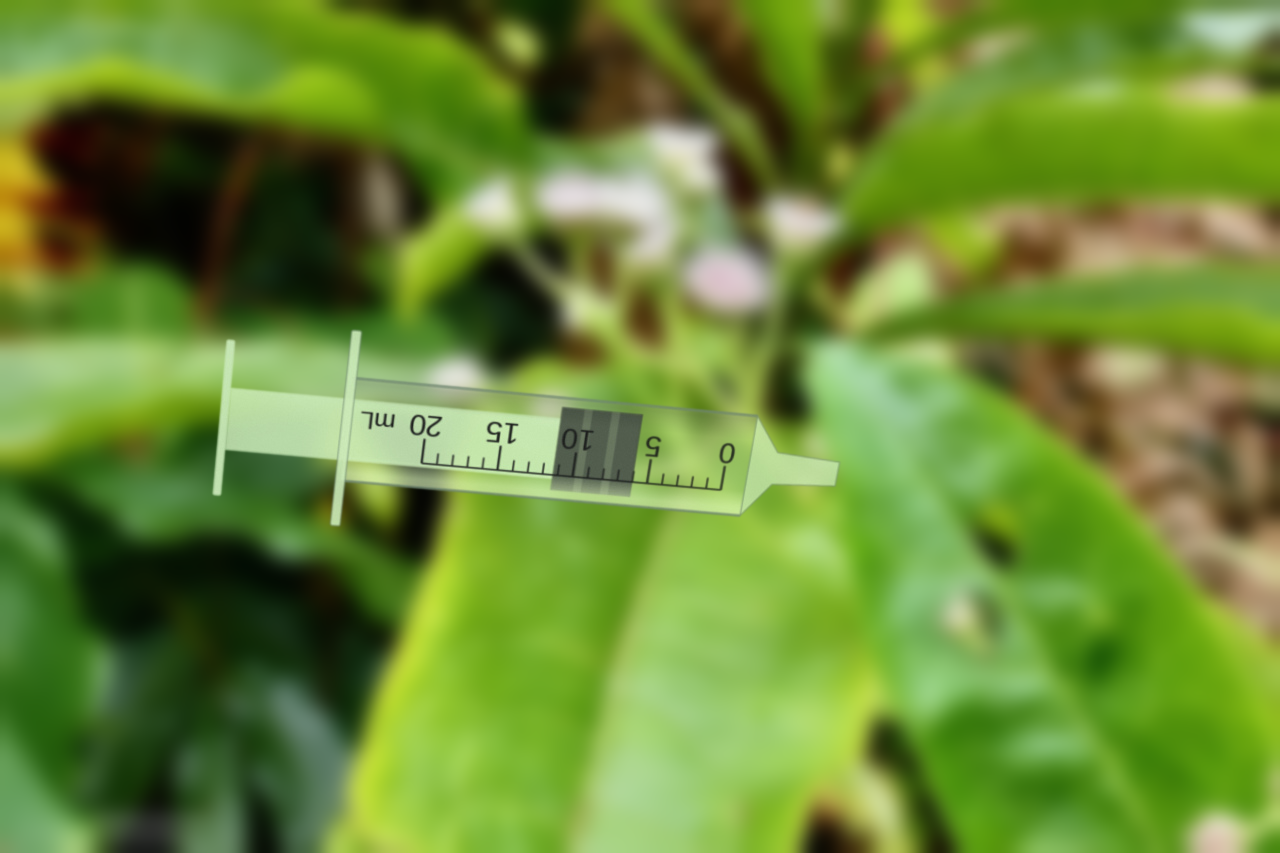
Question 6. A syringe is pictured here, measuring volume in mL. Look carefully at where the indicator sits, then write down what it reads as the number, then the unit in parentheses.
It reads 6 (mL)
